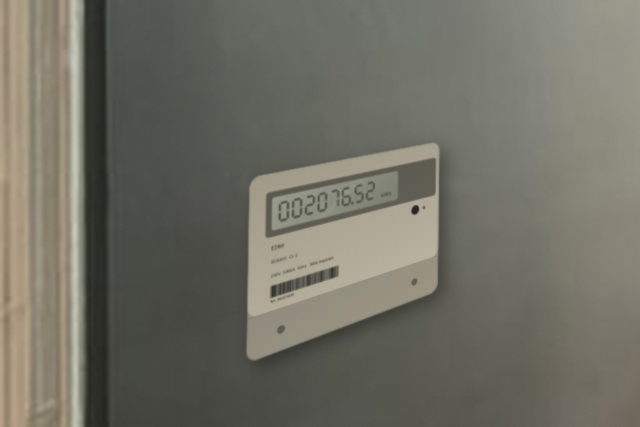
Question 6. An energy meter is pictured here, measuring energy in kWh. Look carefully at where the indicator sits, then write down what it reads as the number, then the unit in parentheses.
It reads 2076.52 (kWh)
